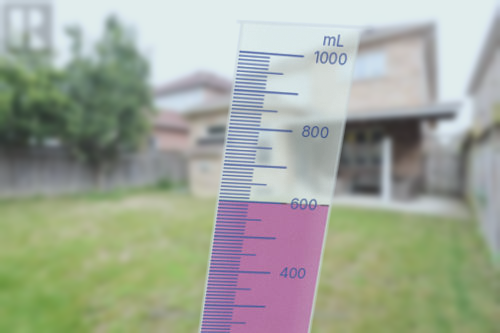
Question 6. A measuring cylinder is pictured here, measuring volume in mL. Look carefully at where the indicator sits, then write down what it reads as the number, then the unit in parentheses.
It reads 600 (mL)
